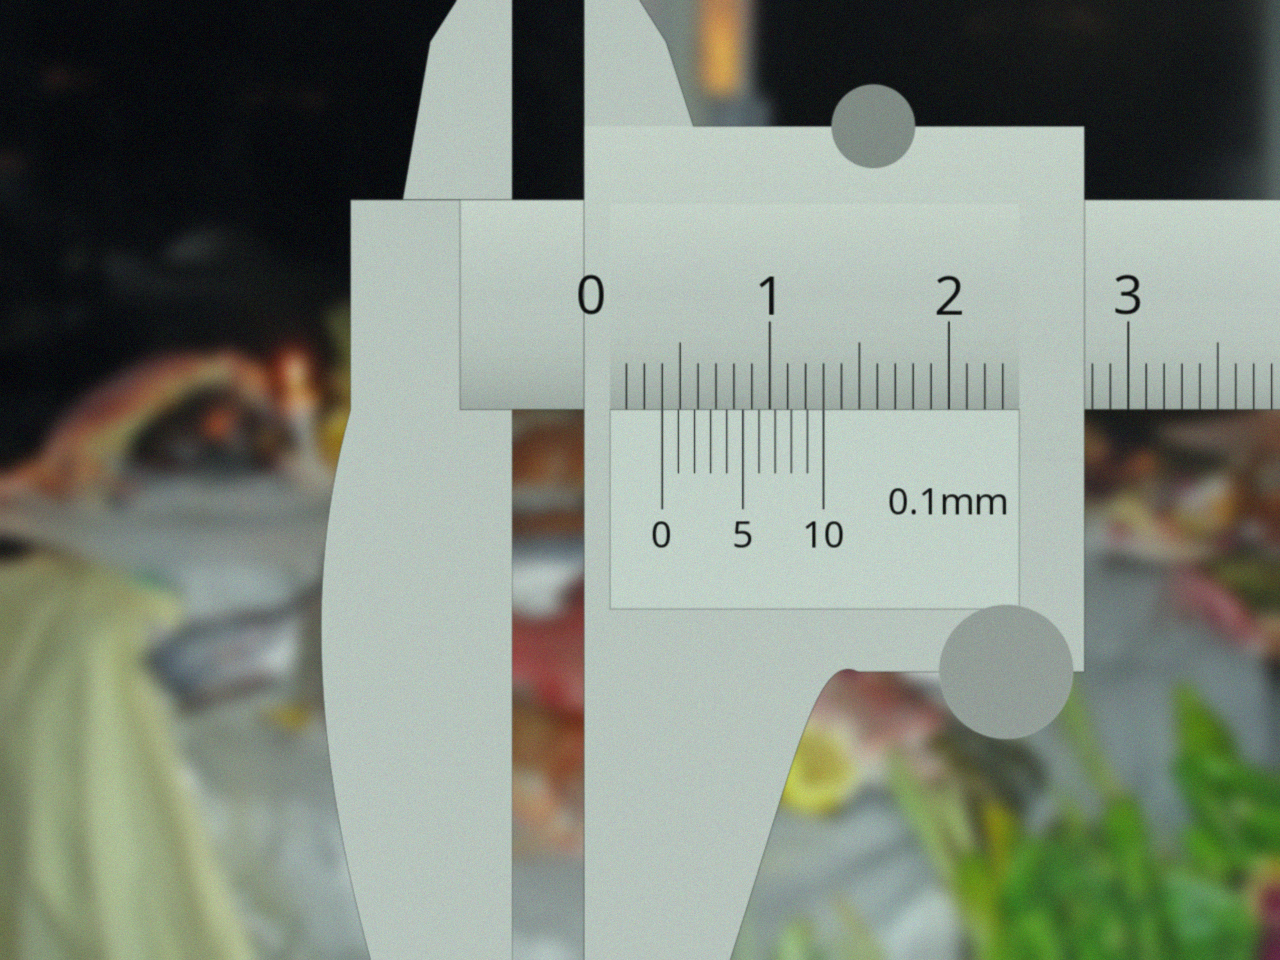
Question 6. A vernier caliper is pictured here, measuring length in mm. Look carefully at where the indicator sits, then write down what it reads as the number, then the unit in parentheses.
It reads 4.0 (mm)
